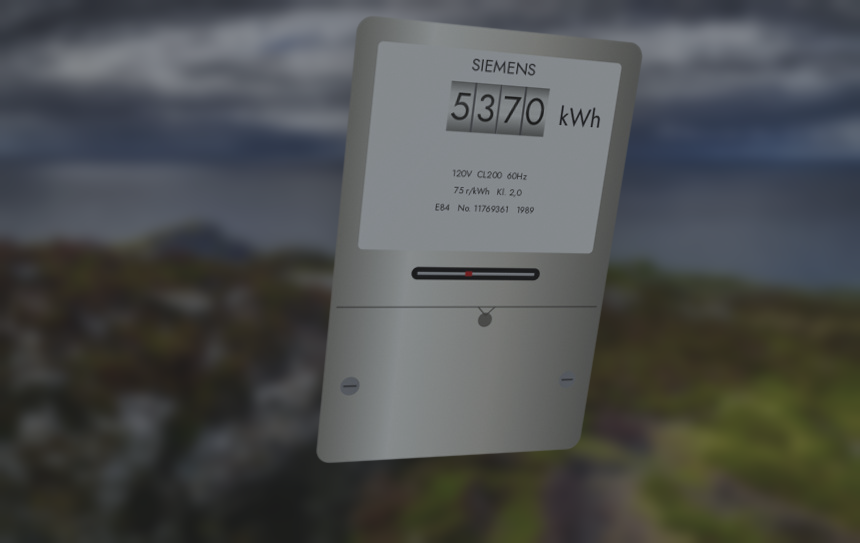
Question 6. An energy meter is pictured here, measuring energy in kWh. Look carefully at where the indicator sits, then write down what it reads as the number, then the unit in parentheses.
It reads 5370 (kWh)
